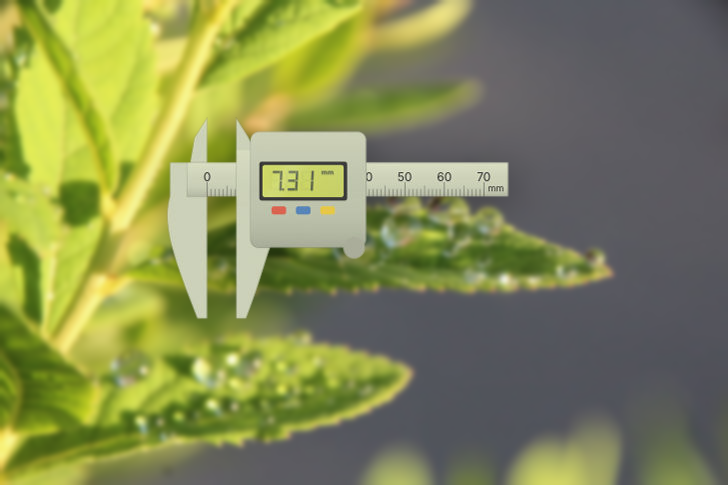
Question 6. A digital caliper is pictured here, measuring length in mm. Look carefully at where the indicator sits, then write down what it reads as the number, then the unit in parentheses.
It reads 7.31 (mm)
